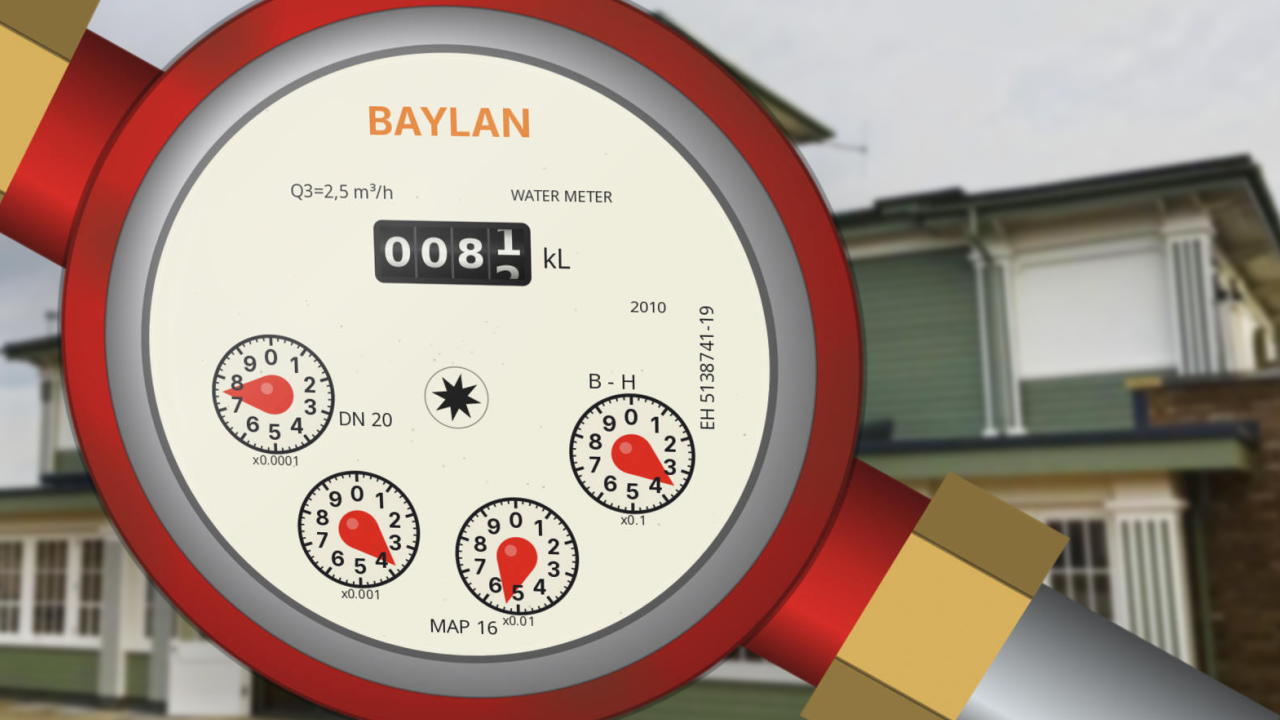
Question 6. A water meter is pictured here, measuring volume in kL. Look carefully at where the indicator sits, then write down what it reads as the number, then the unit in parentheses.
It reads 81.3537 (kL)
